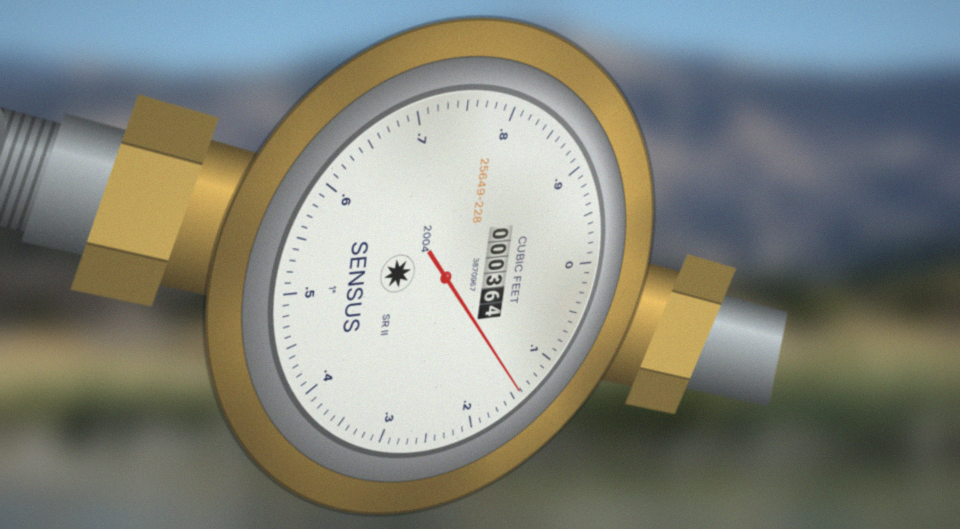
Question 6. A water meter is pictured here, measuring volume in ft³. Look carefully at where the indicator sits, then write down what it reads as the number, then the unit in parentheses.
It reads 364.14 (ft³)
